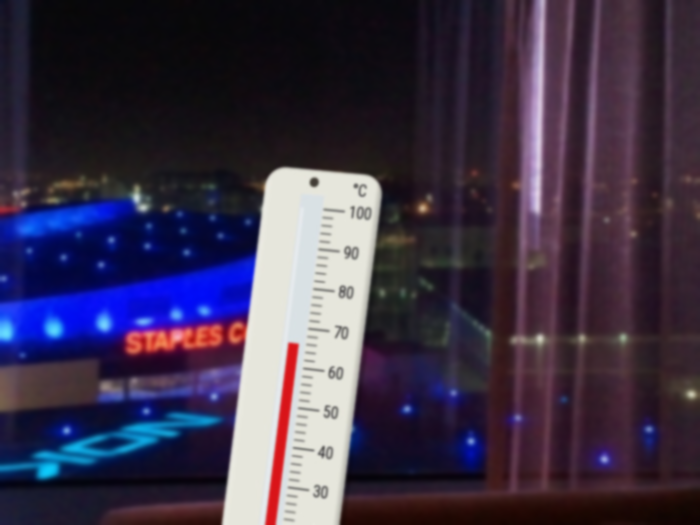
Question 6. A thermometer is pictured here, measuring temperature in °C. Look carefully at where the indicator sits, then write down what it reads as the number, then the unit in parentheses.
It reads 66 (°C)
